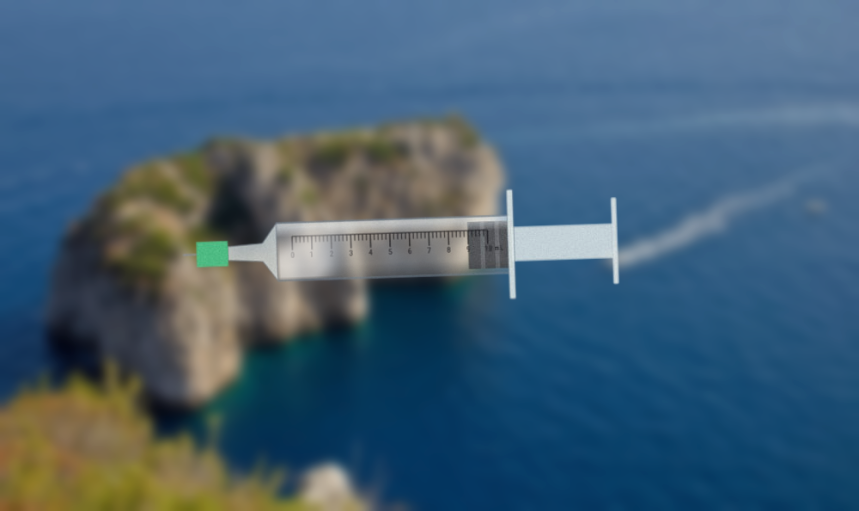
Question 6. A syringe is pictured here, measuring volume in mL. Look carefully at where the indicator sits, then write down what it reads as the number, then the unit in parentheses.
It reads 9 (mL)
